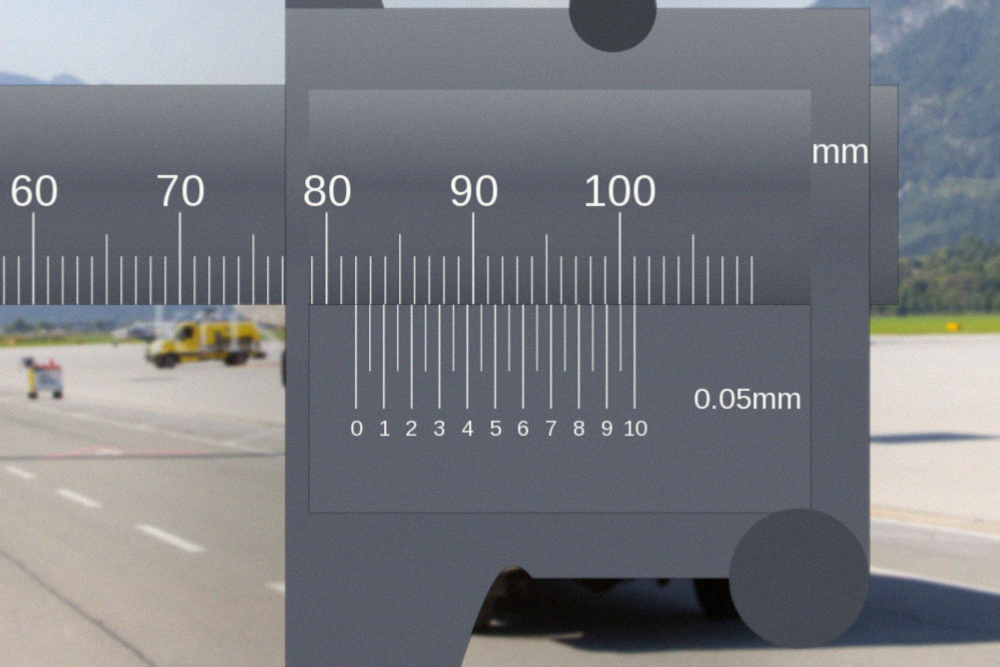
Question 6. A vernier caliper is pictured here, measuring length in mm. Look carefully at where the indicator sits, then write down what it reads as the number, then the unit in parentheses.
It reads 82.0 (mm)
